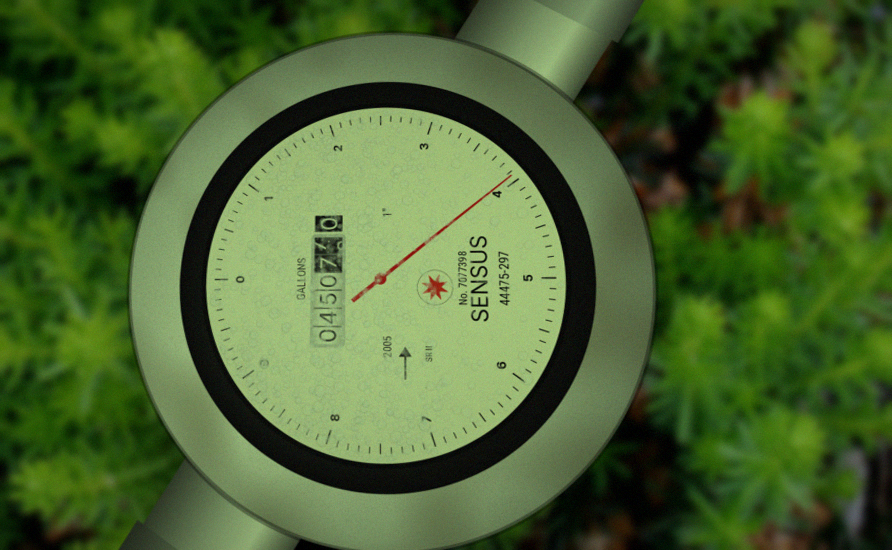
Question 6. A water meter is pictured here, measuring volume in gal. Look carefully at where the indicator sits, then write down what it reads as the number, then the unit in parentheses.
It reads 450773.9 (gal)
